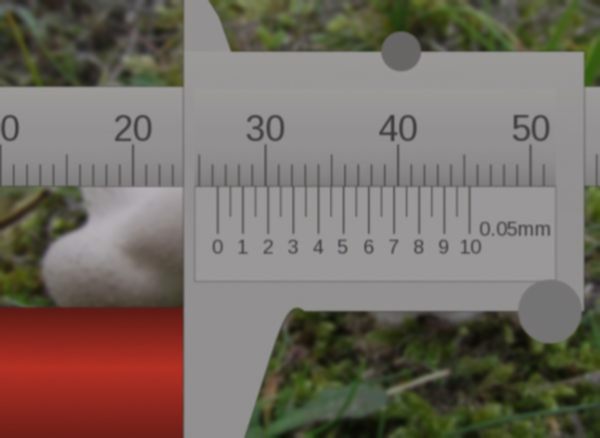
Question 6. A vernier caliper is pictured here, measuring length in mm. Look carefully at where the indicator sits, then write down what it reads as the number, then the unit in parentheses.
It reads 26.4 (mm)
